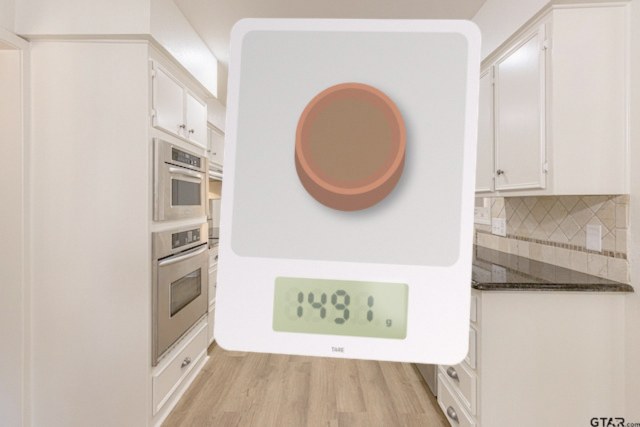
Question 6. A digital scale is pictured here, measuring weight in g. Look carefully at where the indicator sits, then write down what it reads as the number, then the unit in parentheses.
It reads 1491 (g)
